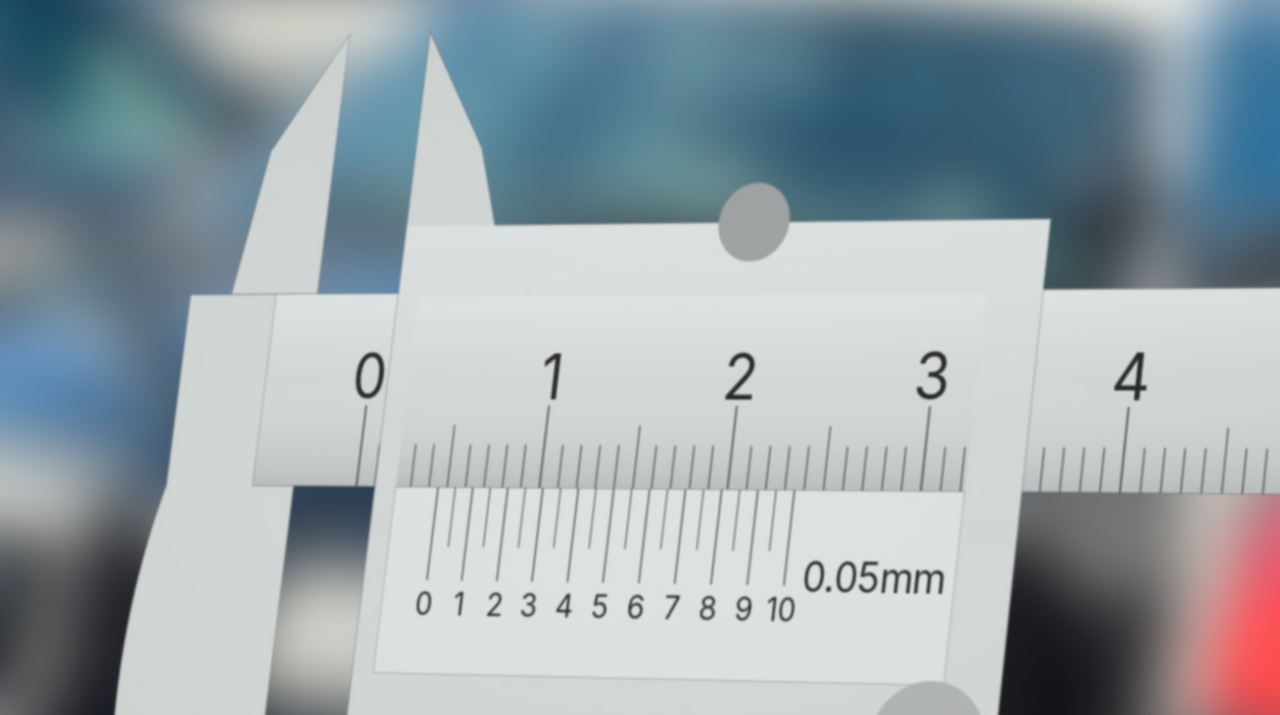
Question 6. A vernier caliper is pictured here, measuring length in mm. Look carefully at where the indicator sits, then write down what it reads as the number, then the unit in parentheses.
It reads 4.5 (mm)
